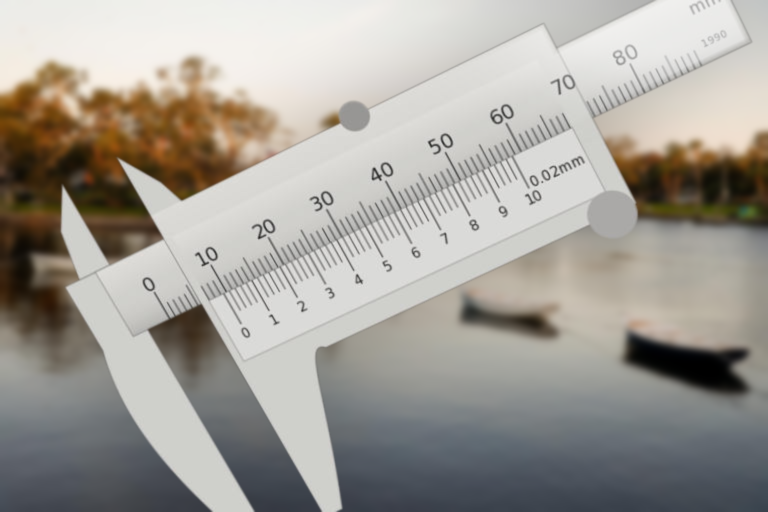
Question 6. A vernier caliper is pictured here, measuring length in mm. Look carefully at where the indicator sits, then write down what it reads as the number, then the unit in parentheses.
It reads 9.5 (mm)
